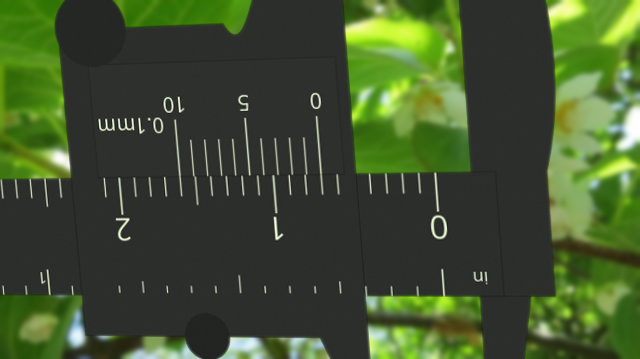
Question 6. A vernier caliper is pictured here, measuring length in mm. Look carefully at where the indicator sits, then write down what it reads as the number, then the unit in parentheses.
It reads 7.0 (mm)
